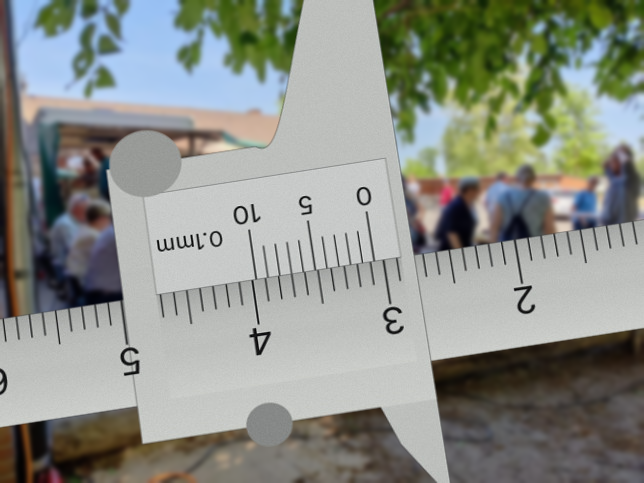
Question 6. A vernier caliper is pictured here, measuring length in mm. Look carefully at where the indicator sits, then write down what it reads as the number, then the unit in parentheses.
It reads 30.7 (mm)
